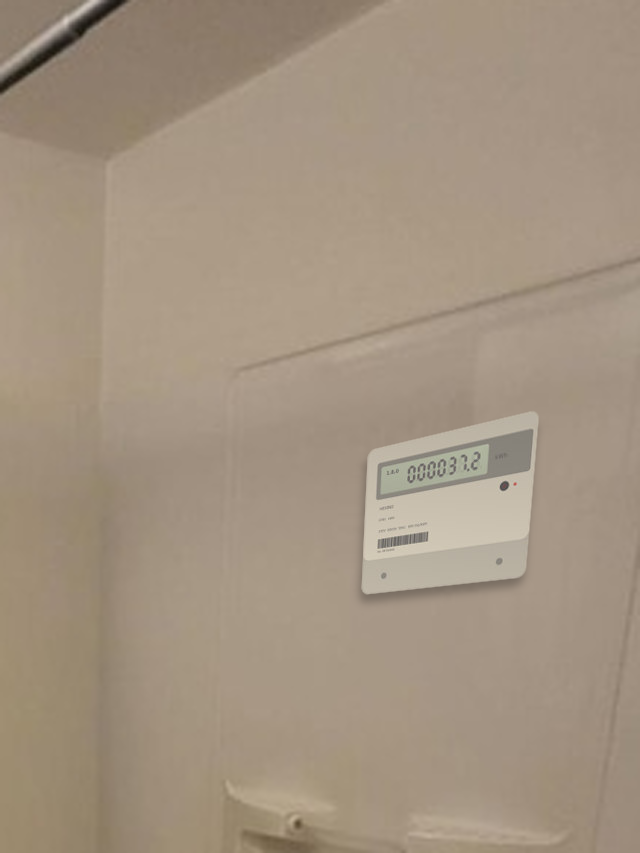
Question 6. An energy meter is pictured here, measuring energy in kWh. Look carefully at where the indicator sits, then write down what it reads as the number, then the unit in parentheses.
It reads 37.2 (kWh)
